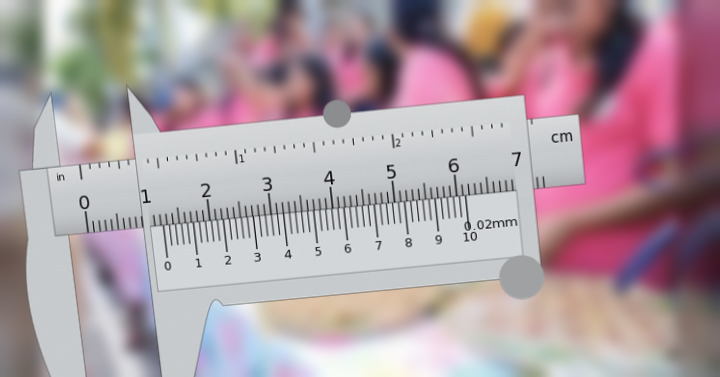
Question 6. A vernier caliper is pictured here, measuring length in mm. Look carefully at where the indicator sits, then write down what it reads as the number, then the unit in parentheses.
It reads 12.4 (mm)
